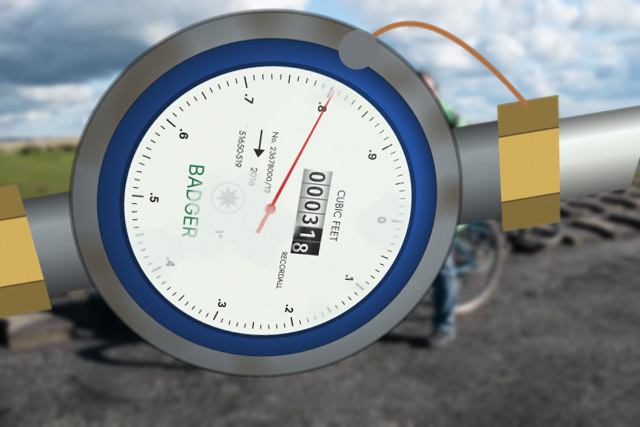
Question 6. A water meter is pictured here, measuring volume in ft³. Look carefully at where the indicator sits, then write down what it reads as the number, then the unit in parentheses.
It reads 317.80 (ft³)
